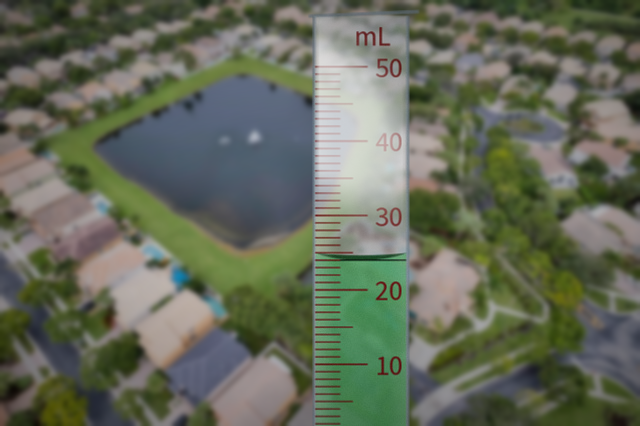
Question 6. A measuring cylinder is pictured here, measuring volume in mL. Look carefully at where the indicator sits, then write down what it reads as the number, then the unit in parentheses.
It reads 24 (mL)
